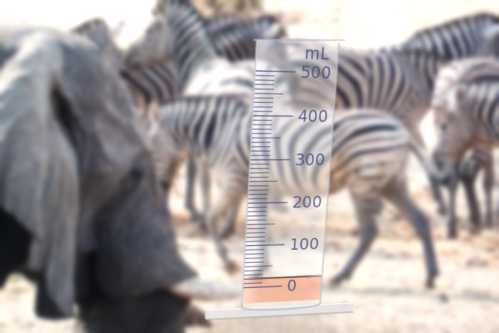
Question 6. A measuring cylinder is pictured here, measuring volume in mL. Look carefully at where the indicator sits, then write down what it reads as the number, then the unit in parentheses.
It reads 20 (mL)
